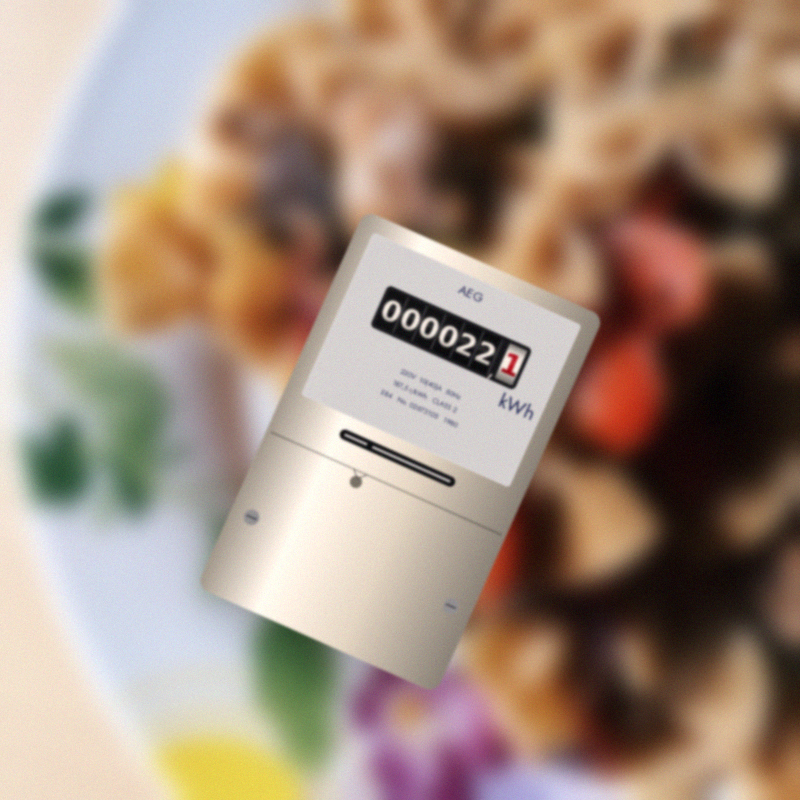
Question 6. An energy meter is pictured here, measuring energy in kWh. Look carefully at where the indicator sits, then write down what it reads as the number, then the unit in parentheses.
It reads 22.1 (kWh)
